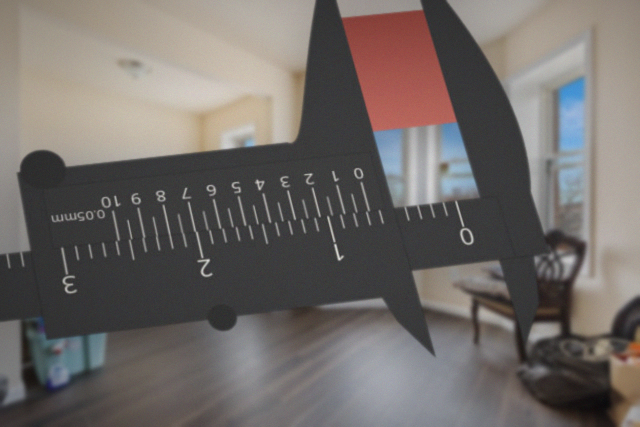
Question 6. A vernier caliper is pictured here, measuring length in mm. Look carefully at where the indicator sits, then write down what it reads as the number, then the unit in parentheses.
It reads 6.8 (mm)
